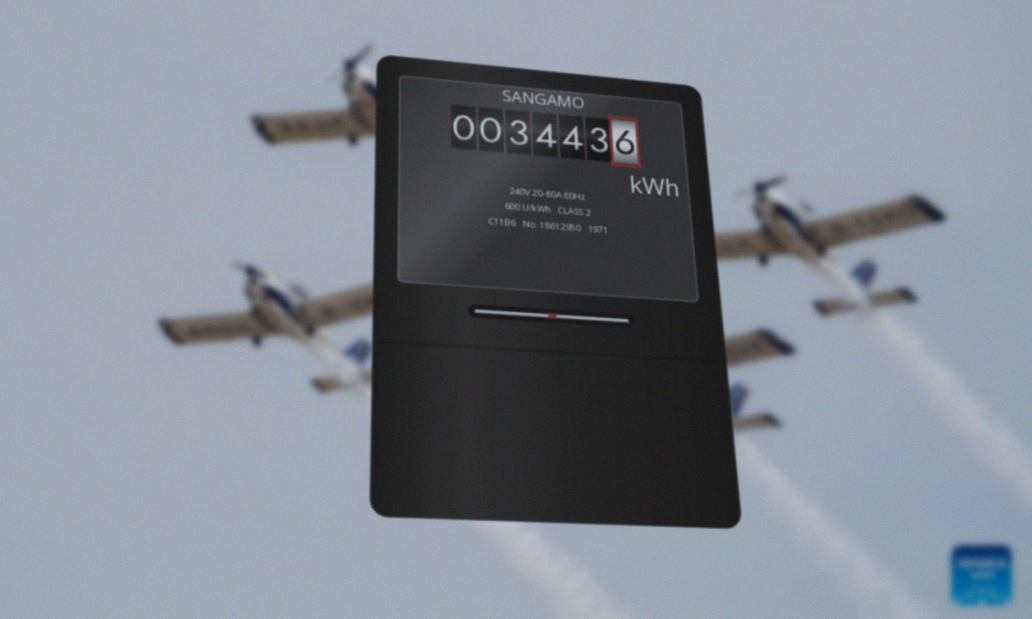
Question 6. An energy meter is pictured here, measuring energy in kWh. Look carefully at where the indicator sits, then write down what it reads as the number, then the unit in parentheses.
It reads 3443.6 (kWh)
